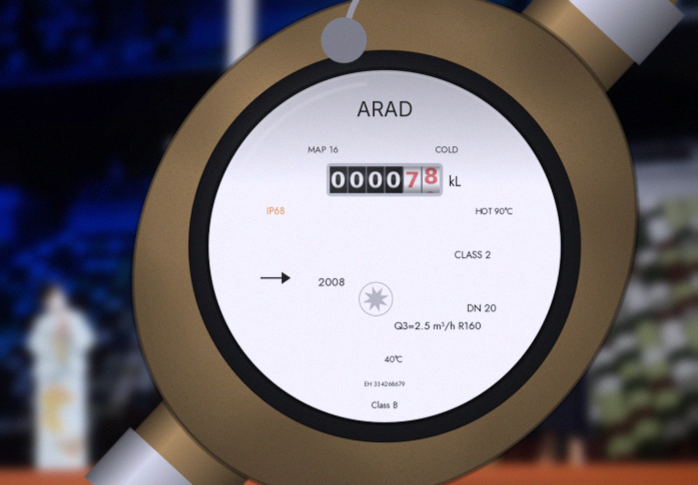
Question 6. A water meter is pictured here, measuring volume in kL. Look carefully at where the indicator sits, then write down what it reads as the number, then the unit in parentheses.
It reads 0.78 (kL)
